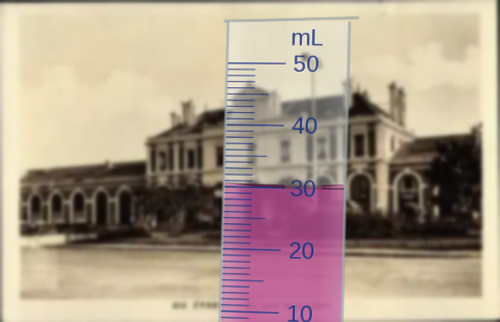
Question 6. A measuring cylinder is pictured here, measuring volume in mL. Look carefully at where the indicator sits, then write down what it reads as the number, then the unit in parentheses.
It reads 30 (mL)
